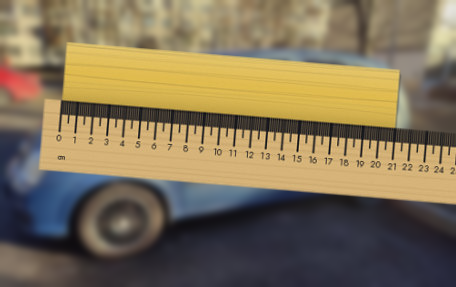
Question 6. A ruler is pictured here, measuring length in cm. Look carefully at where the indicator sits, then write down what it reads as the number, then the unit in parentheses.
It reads 21 (cm)
